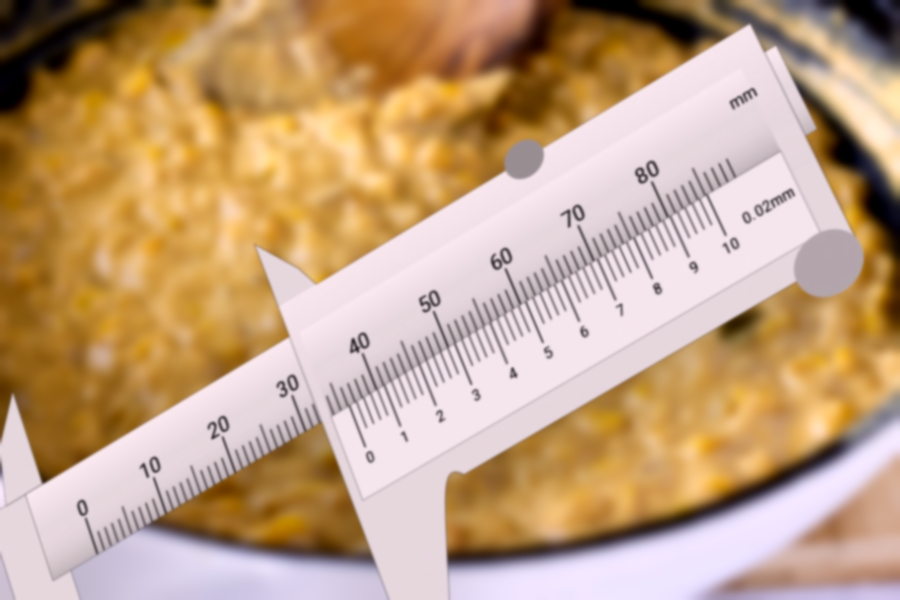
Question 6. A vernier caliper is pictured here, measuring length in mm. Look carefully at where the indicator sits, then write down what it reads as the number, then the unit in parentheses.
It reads 36.2 (mm)
